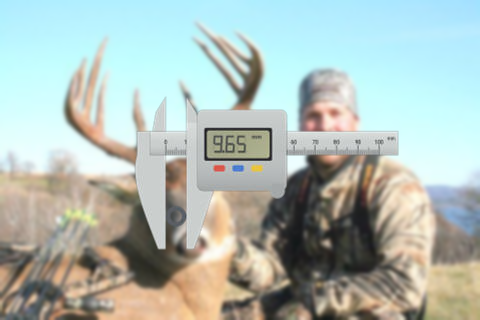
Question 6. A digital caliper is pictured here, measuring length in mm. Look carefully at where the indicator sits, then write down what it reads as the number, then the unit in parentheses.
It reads 9.65 (mm)
